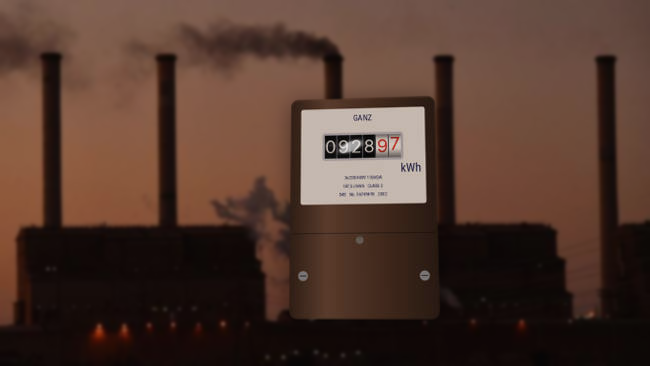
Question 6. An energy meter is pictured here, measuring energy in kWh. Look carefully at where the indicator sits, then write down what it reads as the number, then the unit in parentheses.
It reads 928.97 (kWh)
